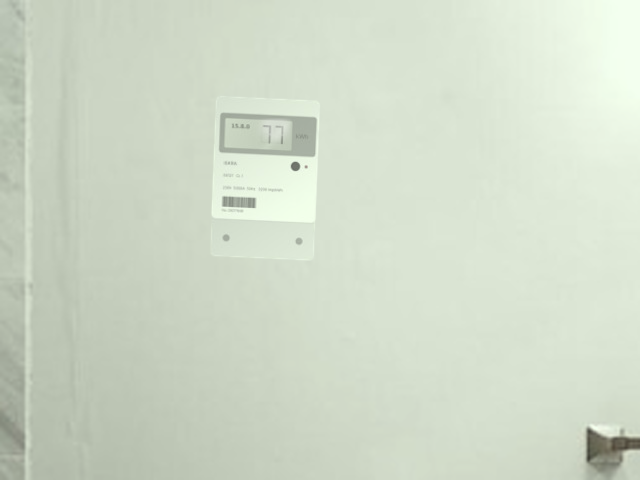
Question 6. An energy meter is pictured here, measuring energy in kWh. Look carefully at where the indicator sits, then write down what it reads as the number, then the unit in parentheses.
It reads 77 (kWh)
